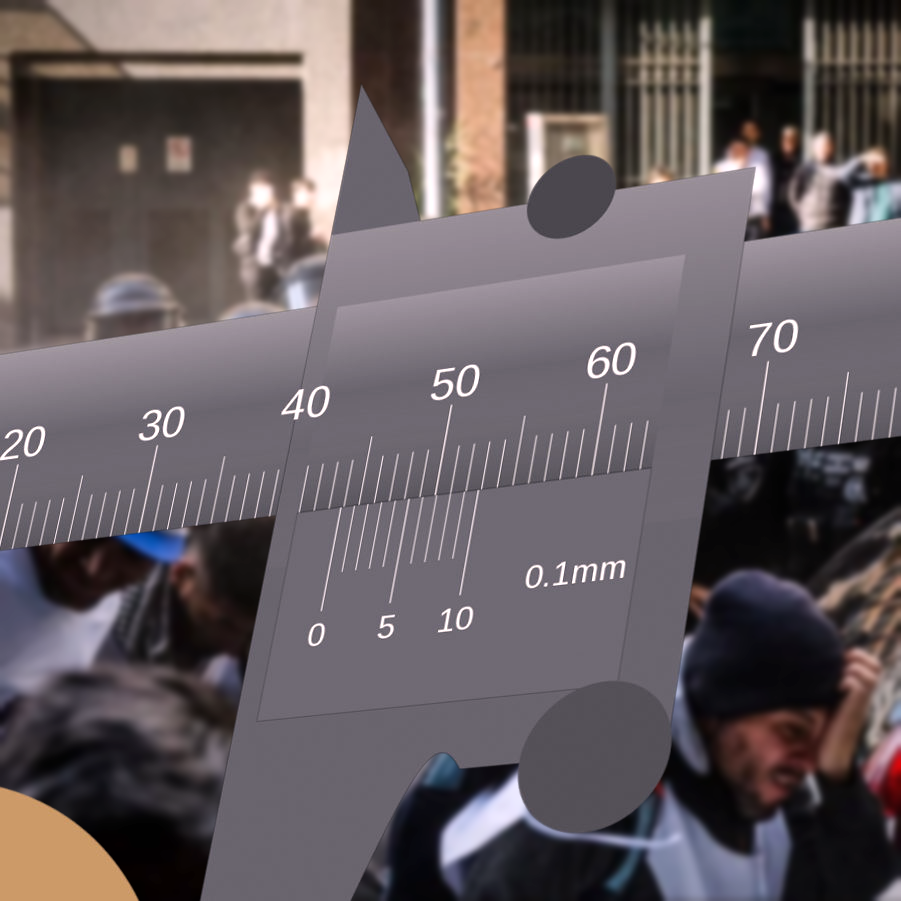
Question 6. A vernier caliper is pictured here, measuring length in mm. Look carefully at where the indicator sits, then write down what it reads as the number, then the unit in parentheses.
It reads 43.8 (mm)
